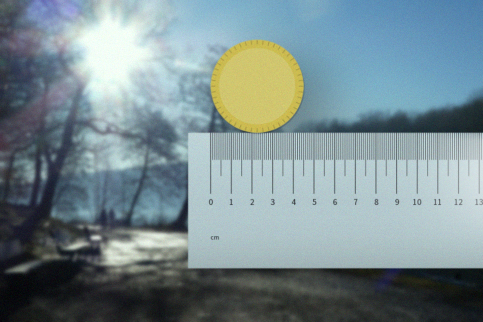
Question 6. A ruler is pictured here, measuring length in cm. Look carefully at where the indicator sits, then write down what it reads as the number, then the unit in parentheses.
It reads 4.5 (cm)
